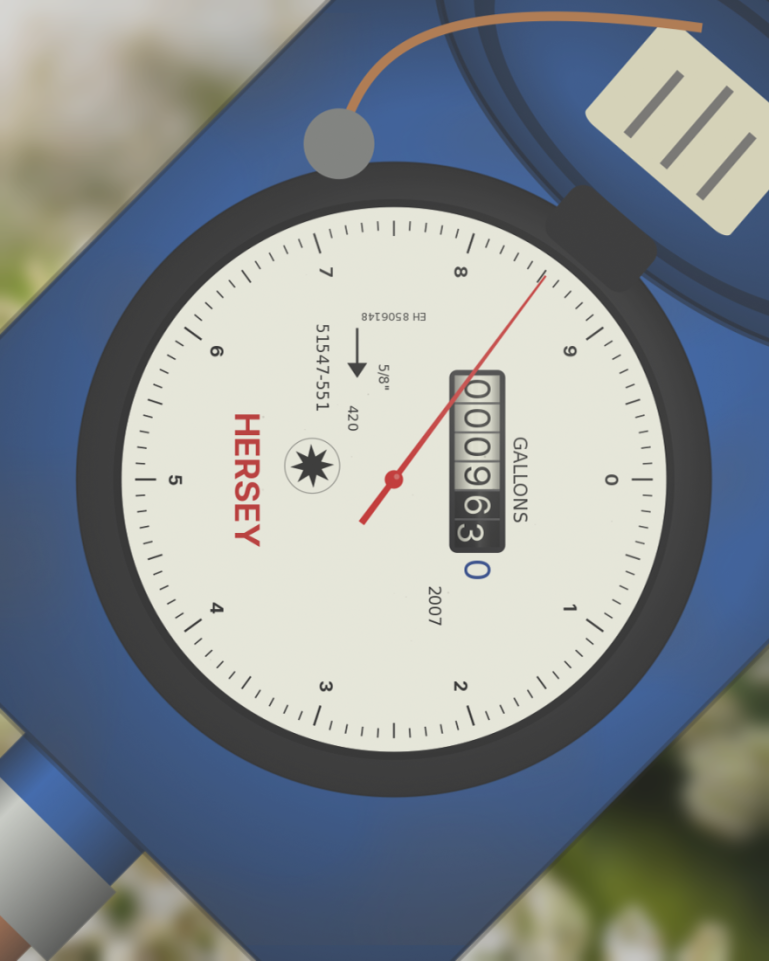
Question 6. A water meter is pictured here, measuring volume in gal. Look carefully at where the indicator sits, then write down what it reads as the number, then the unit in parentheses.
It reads 9628.5 (gal)
